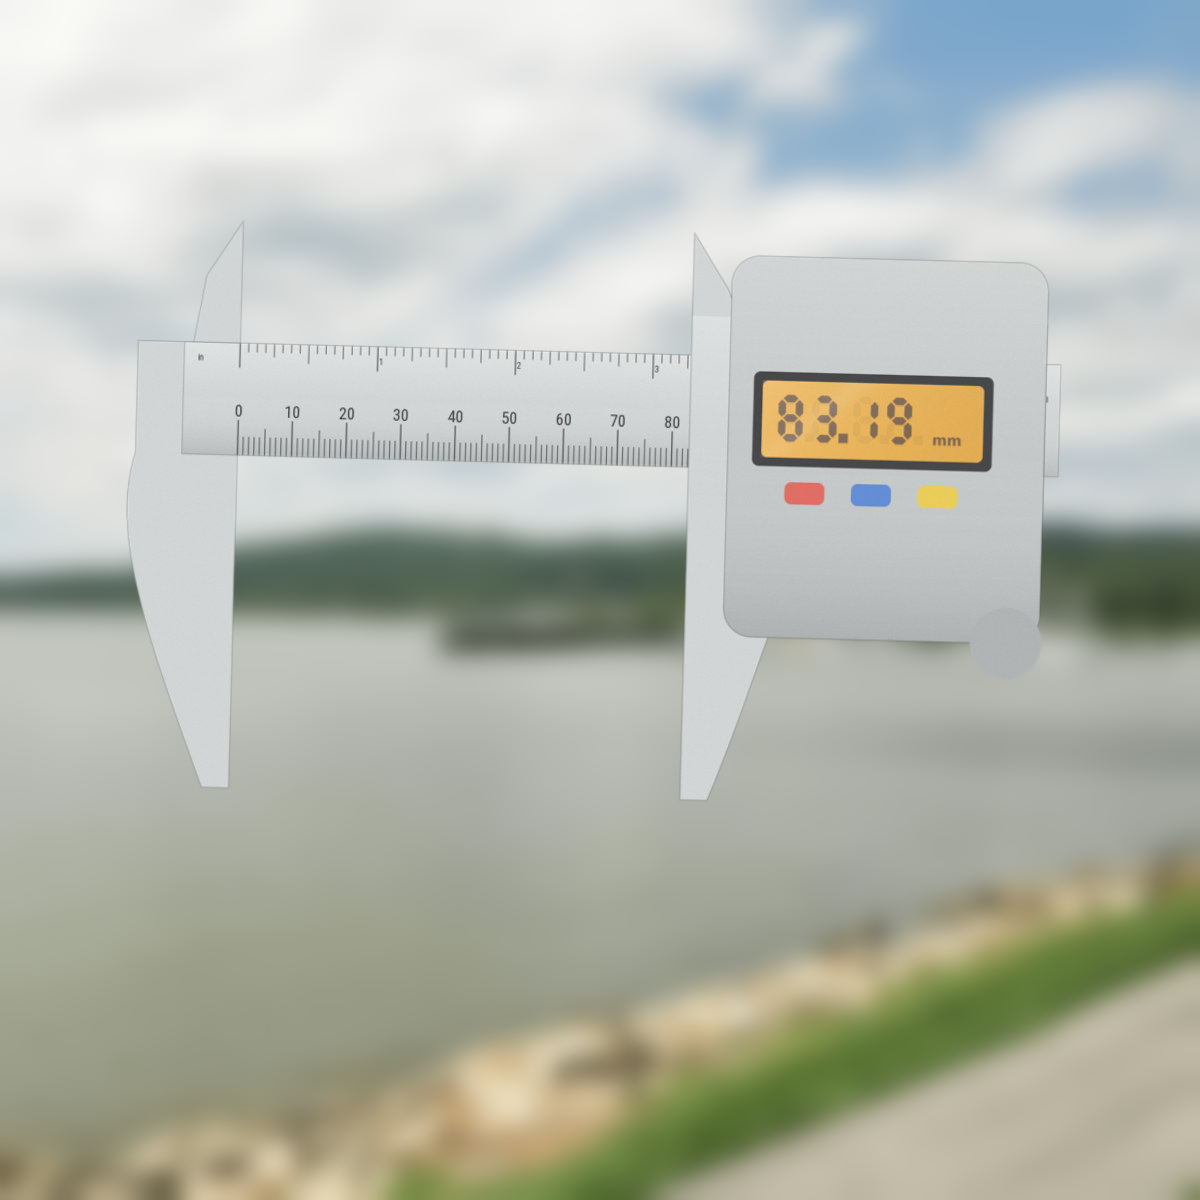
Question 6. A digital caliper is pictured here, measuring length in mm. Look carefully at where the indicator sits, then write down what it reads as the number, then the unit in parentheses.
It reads 83.19 (mm)
